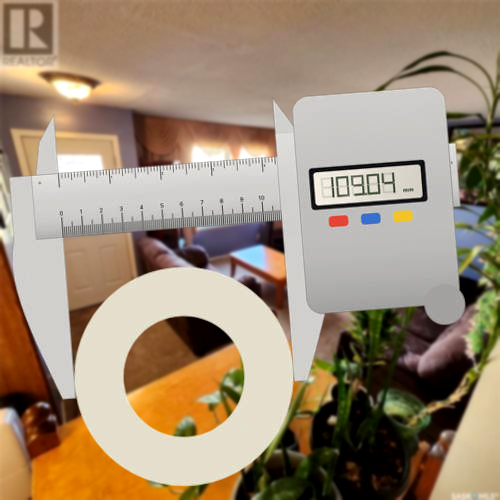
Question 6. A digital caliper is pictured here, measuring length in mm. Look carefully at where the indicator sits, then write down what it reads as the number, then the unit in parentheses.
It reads 109.04 (mm)
